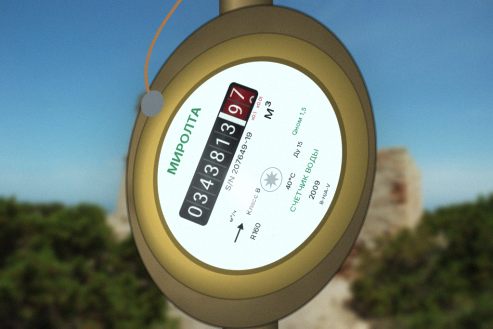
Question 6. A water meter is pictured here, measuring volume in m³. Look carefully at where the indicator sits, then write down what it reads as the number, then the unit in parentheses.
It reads 343813.97 (m³)
